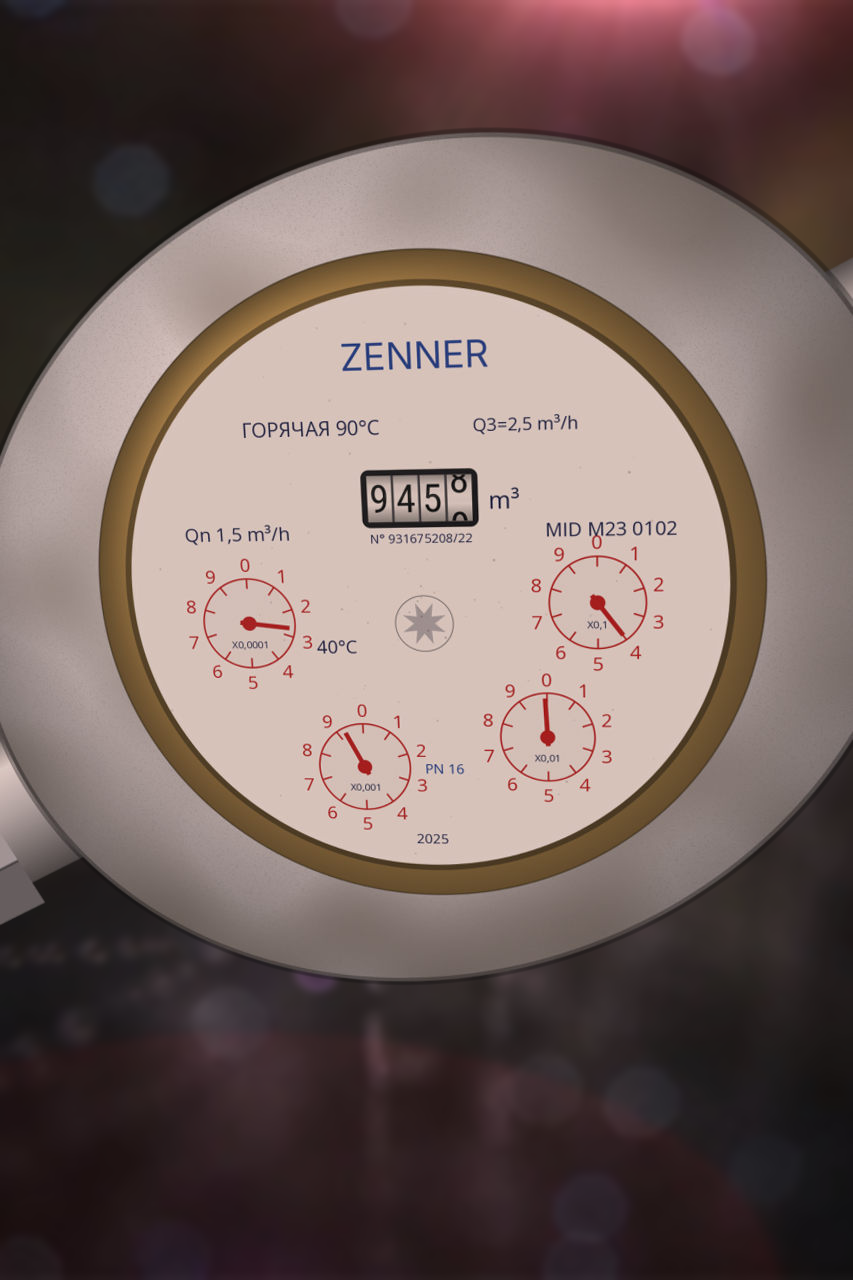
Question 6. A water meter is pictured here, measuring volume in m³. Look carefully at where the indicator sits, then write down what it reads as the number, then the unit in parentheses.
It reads 9458.3992 (m³)
